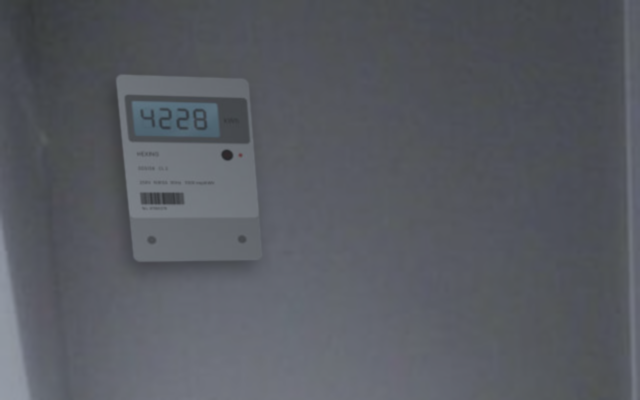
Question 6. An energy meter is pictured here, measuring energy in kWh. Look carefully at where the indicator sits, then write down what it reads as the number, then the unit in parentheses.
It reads 4228 (kWh)
